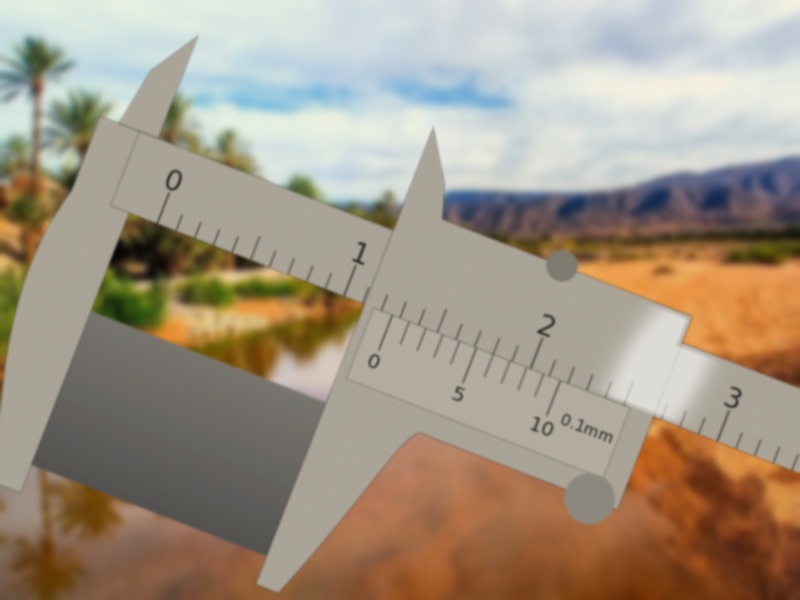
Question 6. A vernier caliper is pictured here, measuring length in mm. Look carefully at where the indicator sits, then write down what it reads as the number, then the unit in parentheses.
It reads 12.6 (mm)
